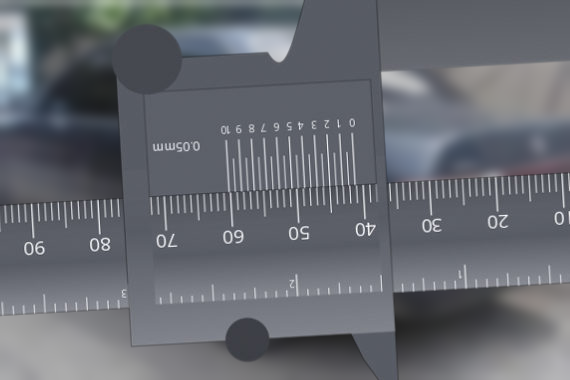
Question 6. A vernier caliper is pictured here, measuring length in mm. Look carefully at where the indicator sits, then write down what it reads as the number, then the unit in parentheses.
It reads 41.2 (mm)
